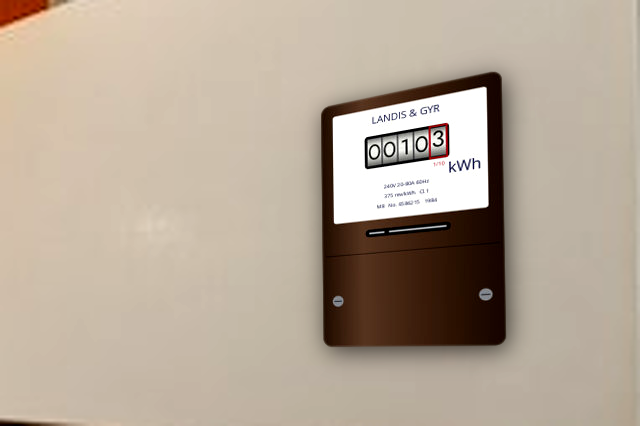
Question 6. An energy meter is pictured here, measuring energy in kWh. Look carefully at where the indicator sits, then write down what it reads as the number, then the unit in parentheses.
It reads 10.3 (kWh)
